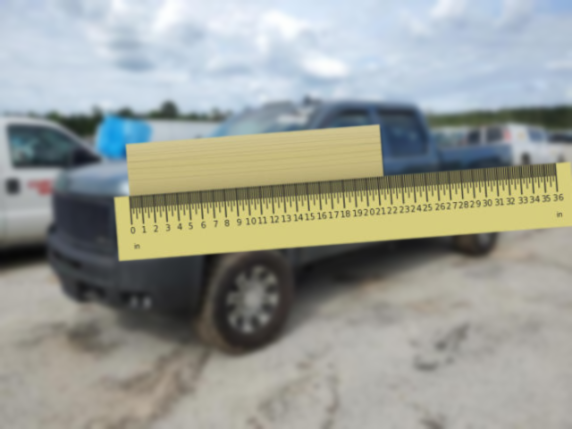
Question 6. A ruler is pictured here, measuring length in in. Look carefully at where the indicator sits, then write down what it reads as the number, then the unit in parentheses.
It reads 21.5 (in)
